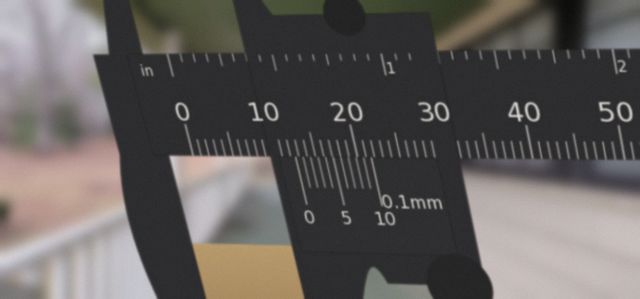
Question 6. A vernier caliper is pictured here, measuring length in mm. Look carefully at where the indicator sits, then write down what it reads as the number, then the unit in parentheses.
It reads 12.6 (mm)
